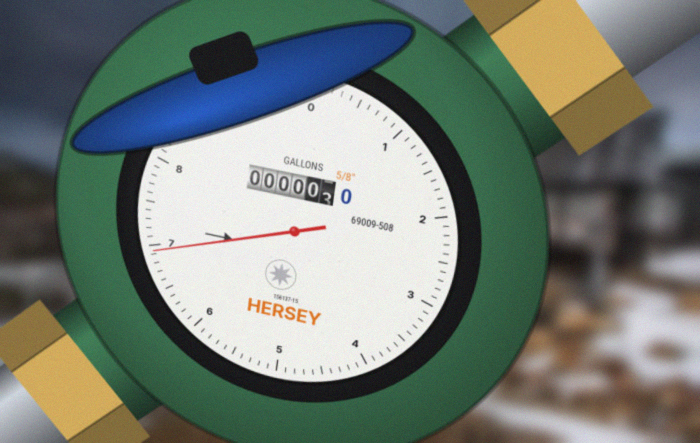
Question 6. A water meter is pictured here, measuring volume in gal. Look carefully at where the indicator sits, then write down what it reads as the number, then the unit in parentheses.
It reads 26.9 (gal)
